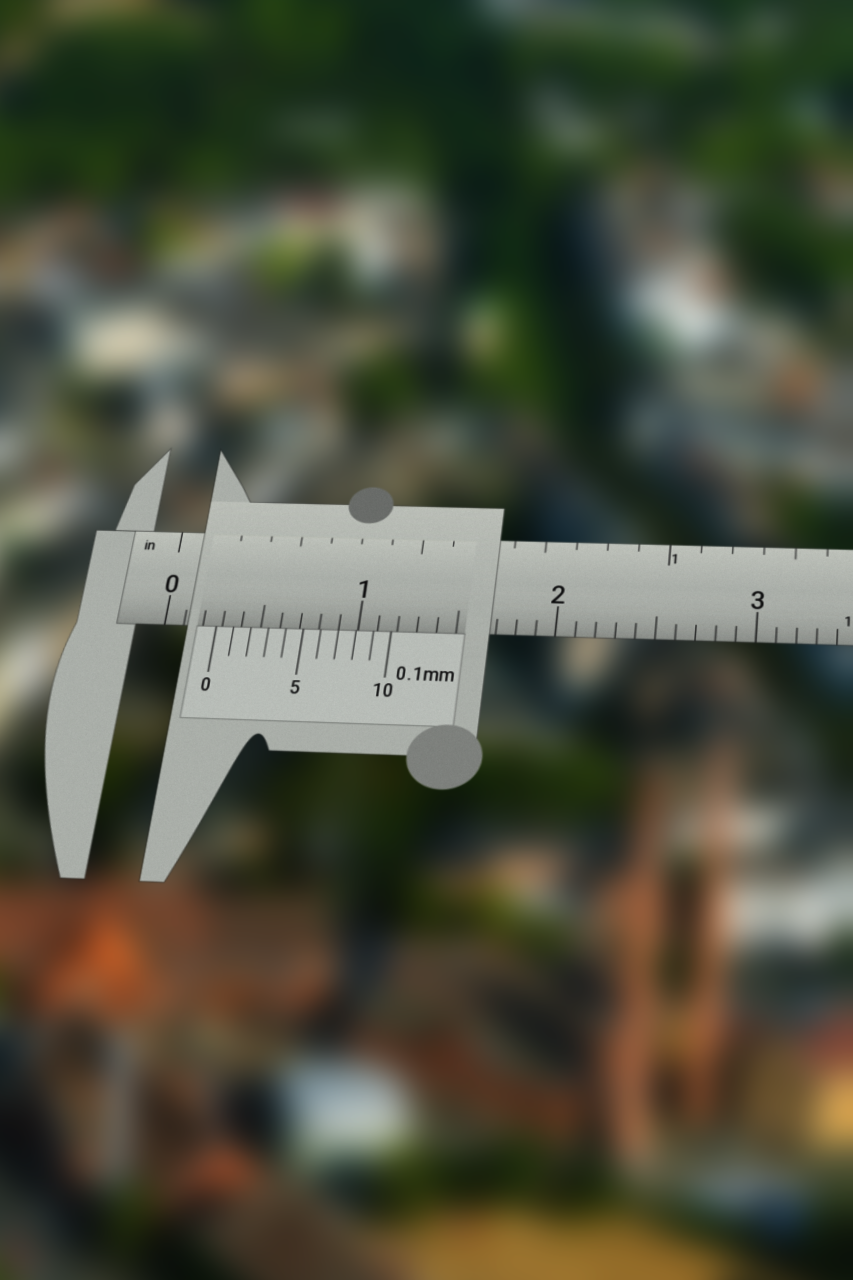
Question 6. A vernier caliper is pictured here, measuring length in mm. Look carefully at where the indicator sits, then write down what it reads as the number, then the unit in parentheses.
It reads 2.7 (mm)
